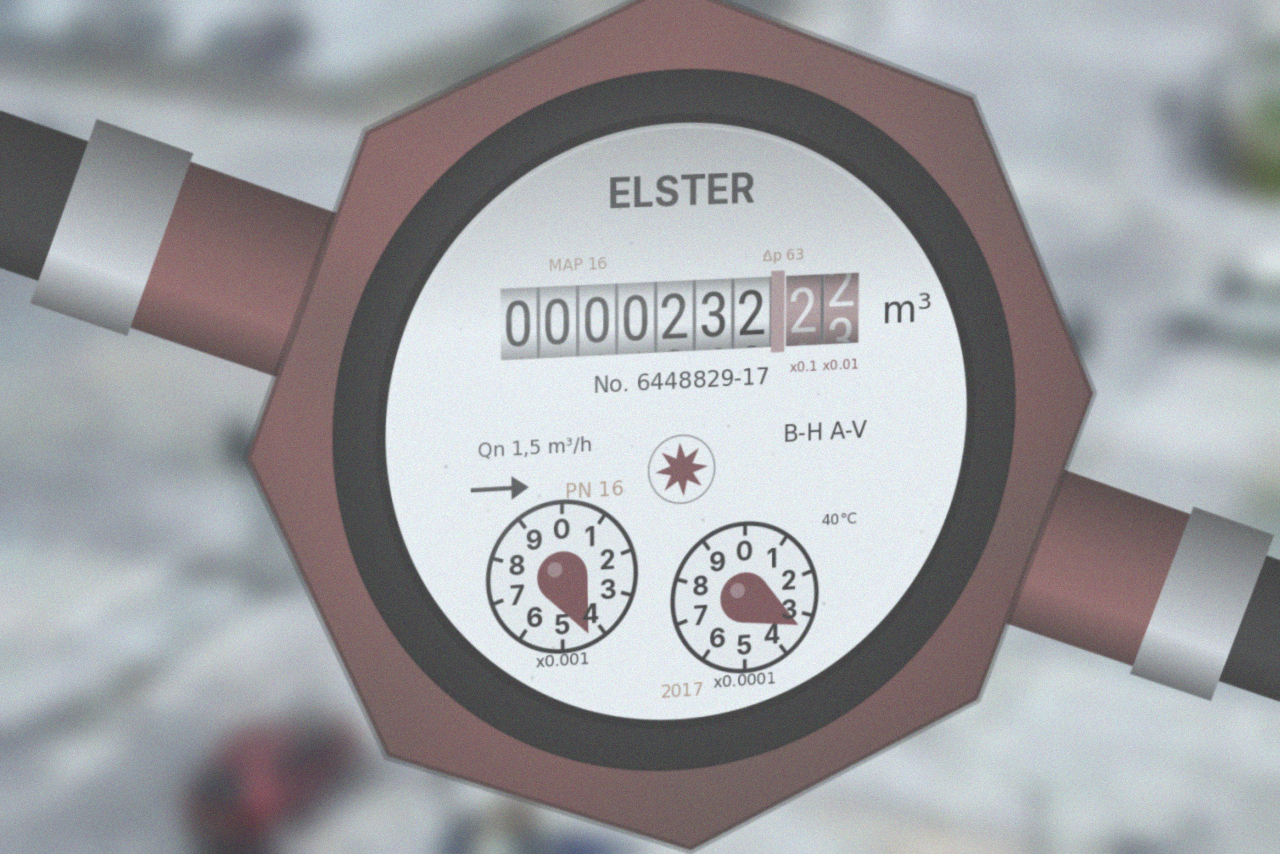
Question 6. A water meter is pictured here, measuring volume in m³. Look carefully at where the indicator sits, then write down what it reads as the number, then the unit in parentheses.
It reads 232.2243 (m³)
